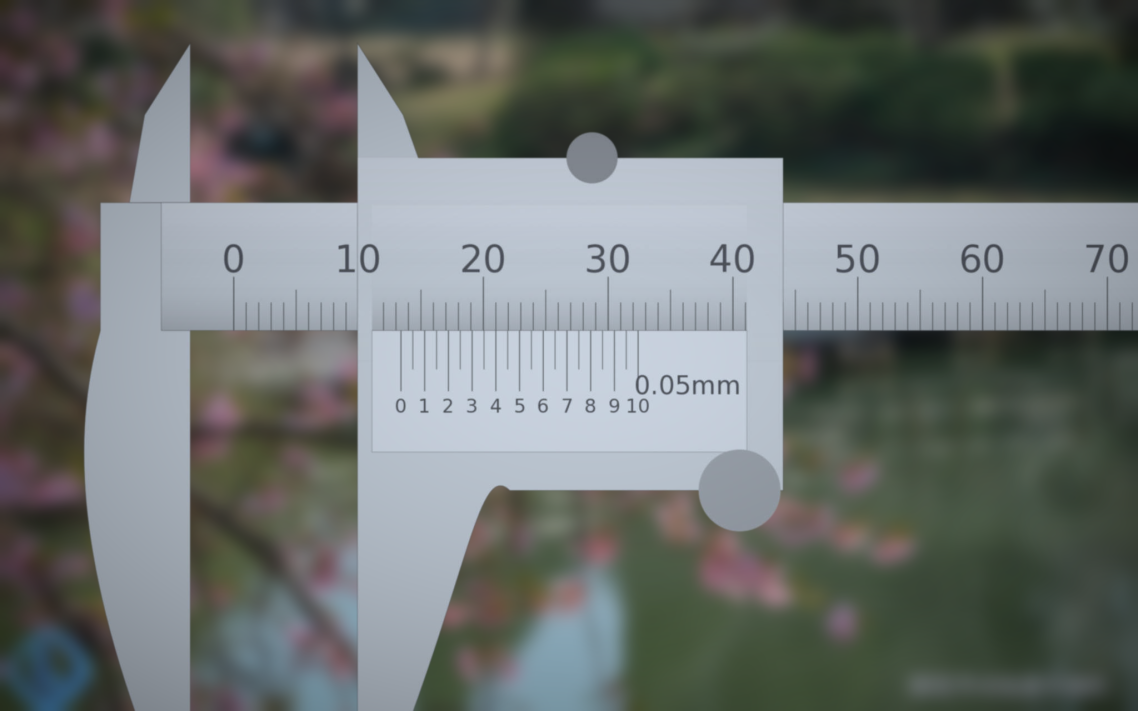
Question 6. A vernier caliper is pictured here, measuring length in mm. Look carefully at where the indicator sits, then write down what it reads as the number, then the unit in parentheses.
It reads 13.4 (mm)
